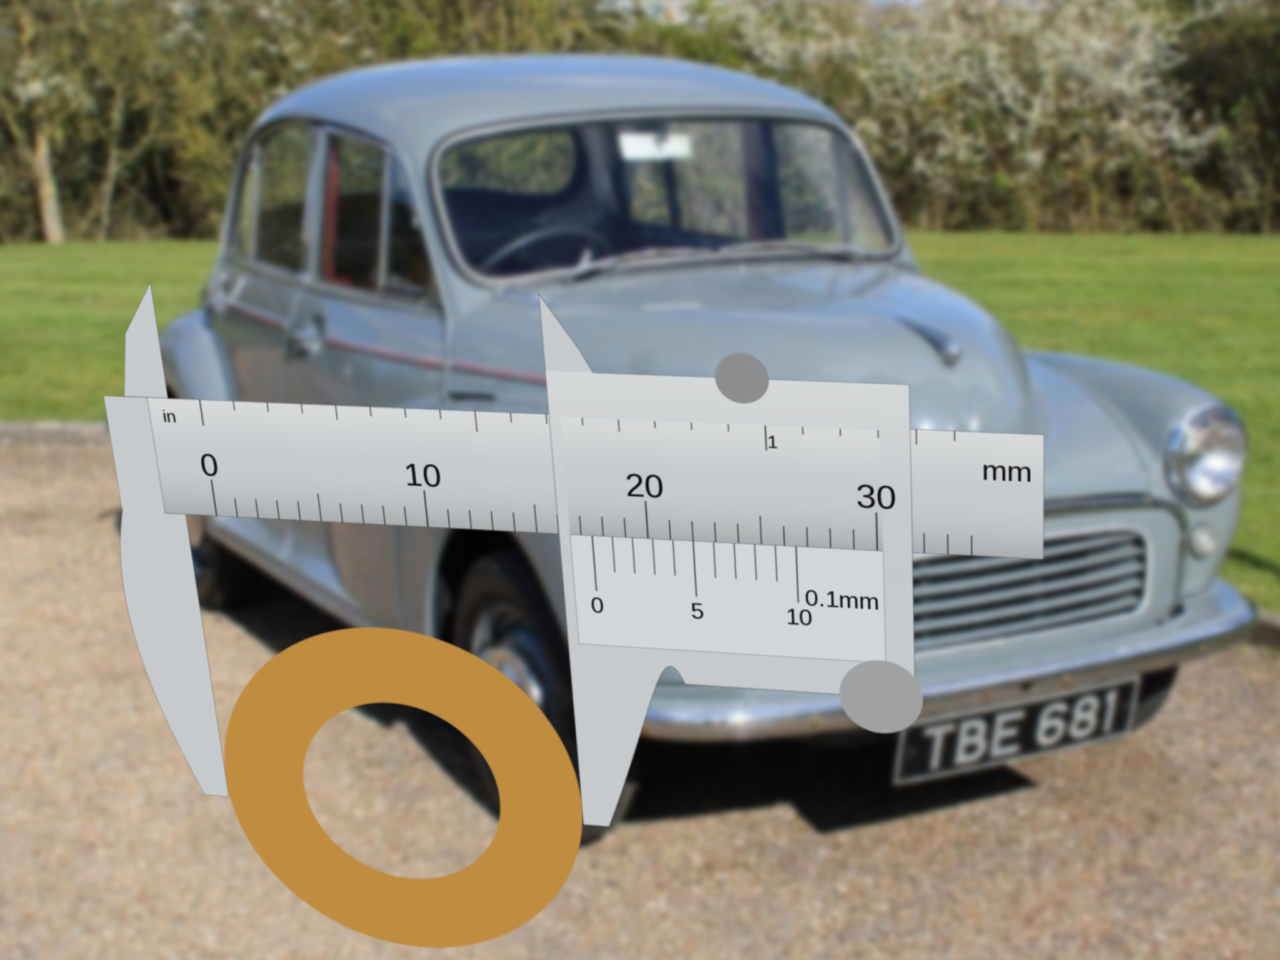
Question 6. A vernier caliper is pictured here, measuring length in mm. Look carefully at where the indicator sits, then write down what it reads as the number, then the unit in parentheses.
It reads 17.5 (mm)
